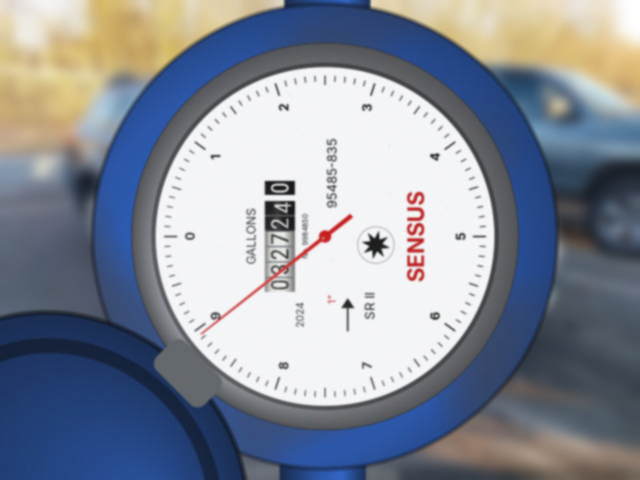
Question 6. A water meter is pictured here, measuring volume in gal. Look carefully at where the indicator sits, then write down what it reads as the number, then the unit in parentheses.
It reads 327238.9 (gal)
